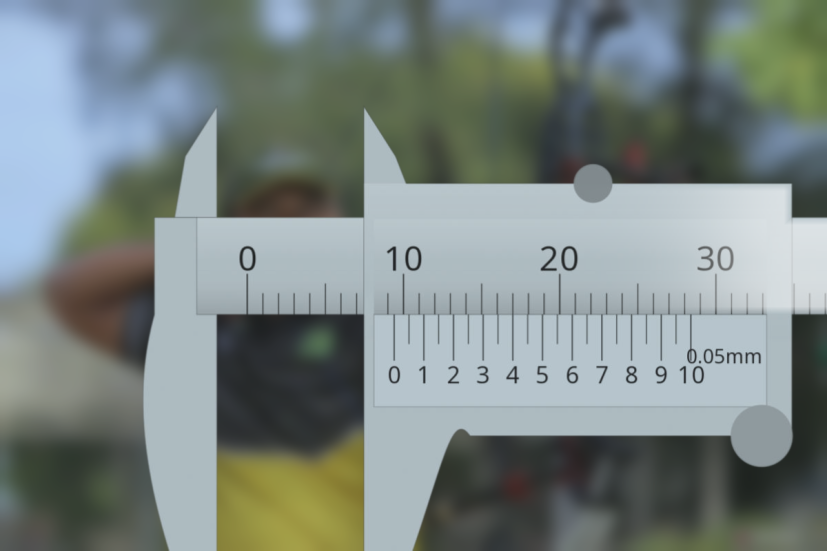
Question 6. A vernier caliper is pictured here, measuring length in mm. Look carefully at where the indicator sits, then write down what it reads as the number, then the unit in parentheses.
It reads 9.4 (mm)
